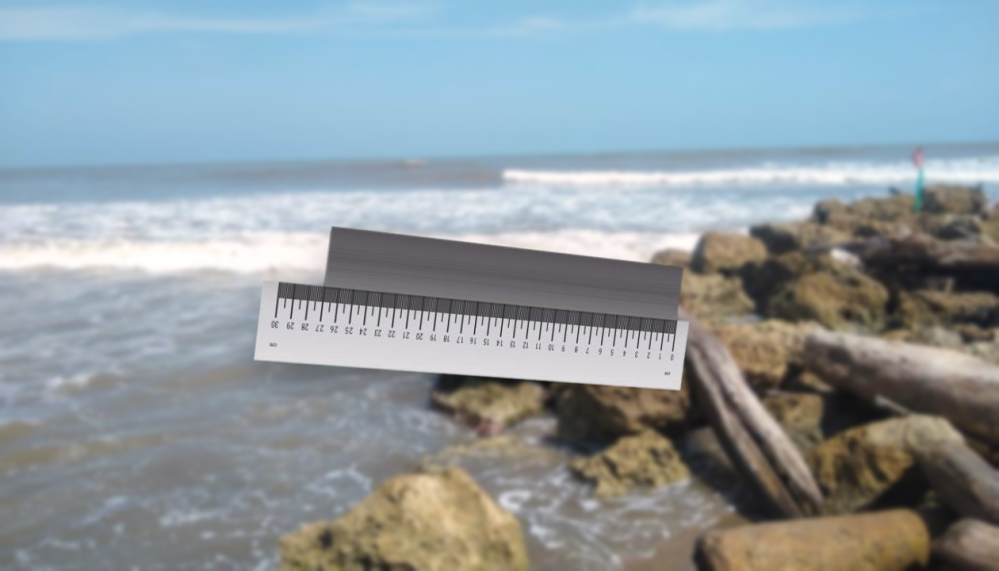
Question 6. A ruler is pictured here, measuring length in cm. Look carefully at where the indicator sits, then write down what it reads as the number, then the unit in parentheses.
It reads 27 (cm)
